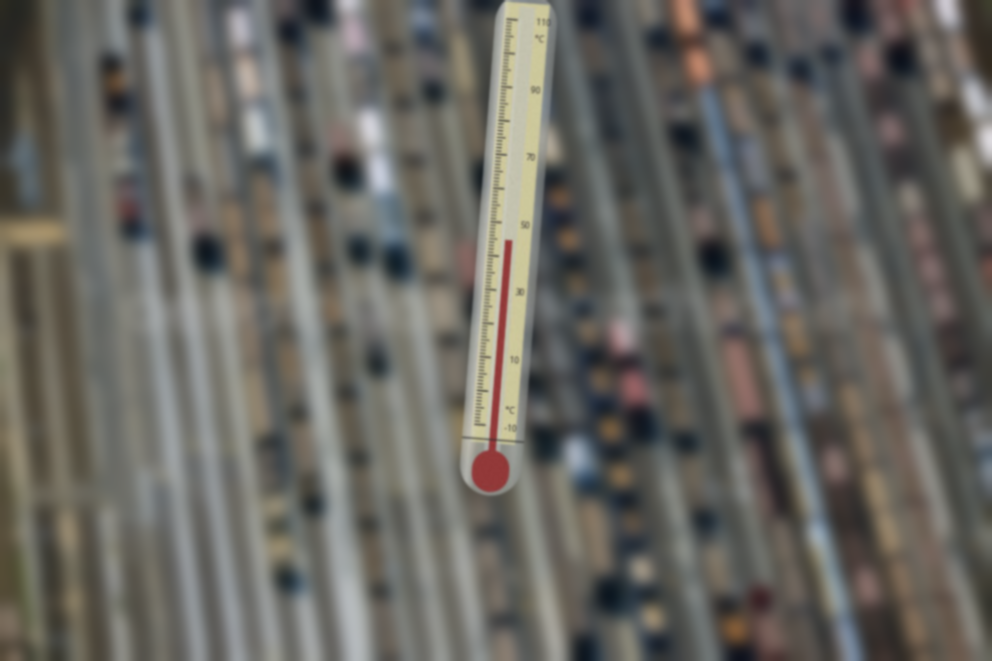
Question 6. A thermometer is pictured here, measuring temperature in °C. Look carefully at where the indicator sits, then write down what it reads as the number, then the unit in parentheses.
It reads 45 (°C)
